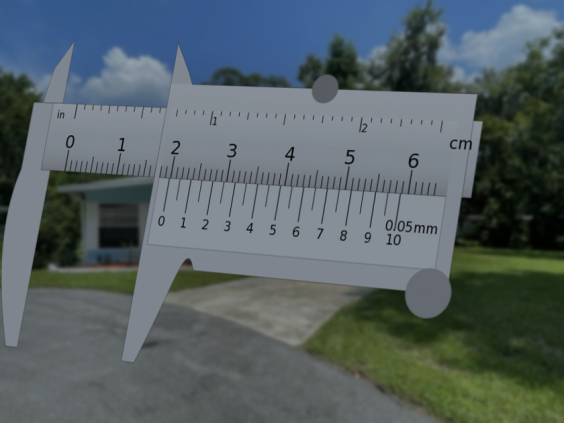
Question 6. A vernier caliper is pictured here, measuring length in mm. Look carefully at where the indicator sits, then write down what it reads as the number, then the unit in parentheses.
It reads 19.8 (mm)
